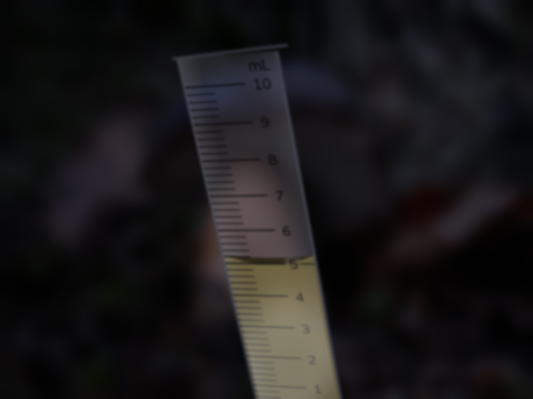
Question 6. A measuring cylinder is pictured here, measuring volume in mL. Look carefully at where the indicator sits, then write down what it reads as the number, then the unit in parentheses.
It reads 5 (mL)
